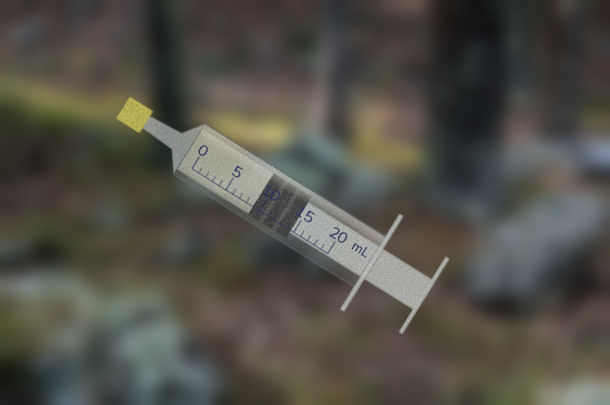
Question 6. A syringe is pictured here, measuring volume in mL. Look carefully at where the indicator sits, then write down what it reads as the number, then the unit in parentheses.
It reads 9 (mL)
